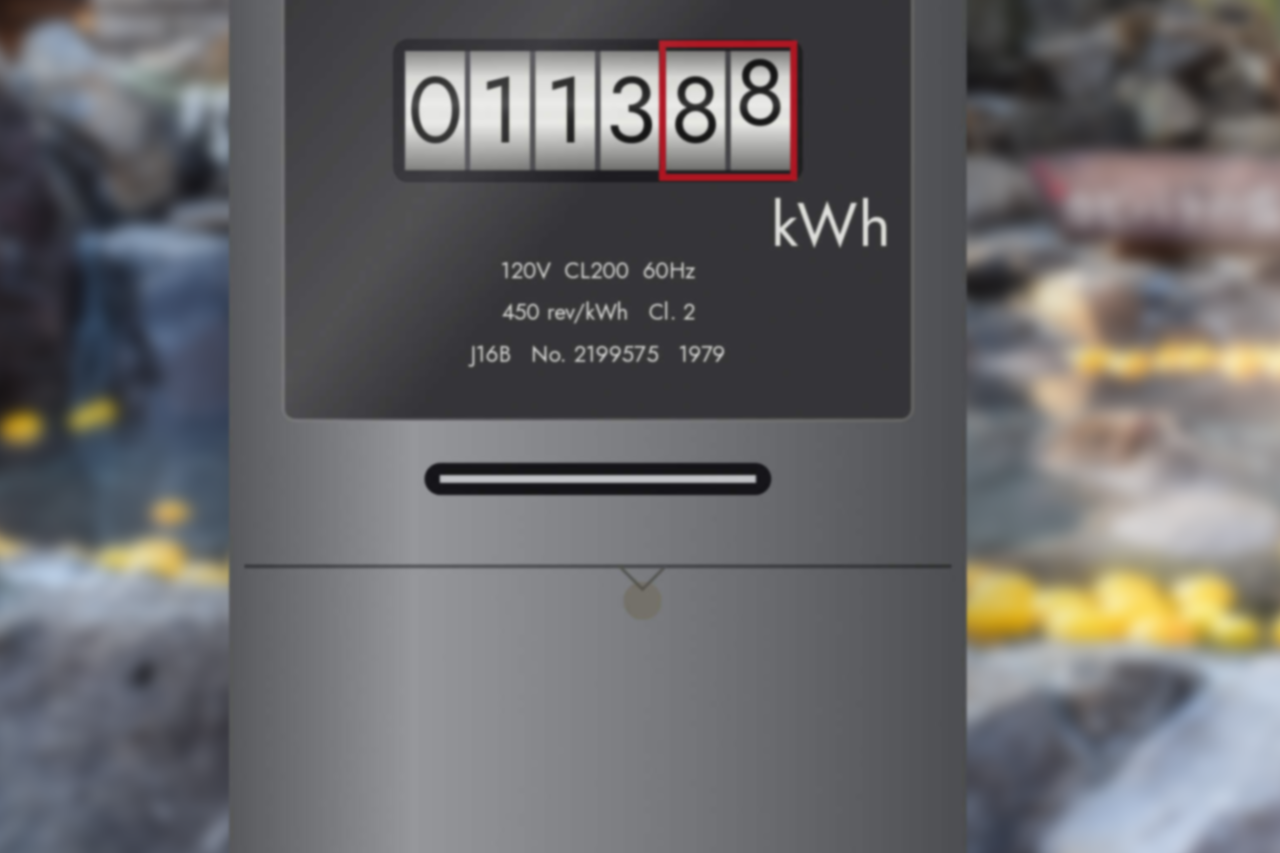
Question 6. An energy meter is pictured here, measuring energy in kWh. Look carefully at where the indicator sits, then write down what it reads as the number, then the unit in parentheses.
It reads 113.88 (kWh)
